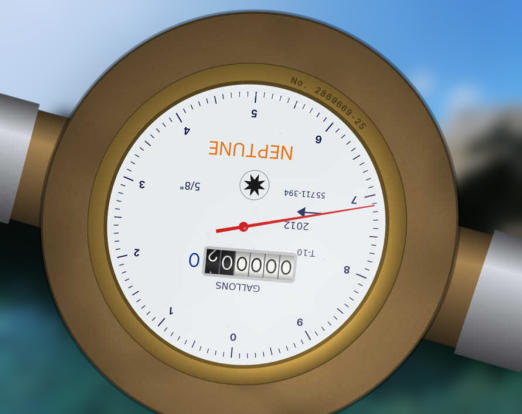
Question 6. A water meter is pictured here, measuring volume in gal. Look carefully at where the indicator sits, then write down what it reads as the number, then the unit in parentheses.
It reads 17.1 (gal)
